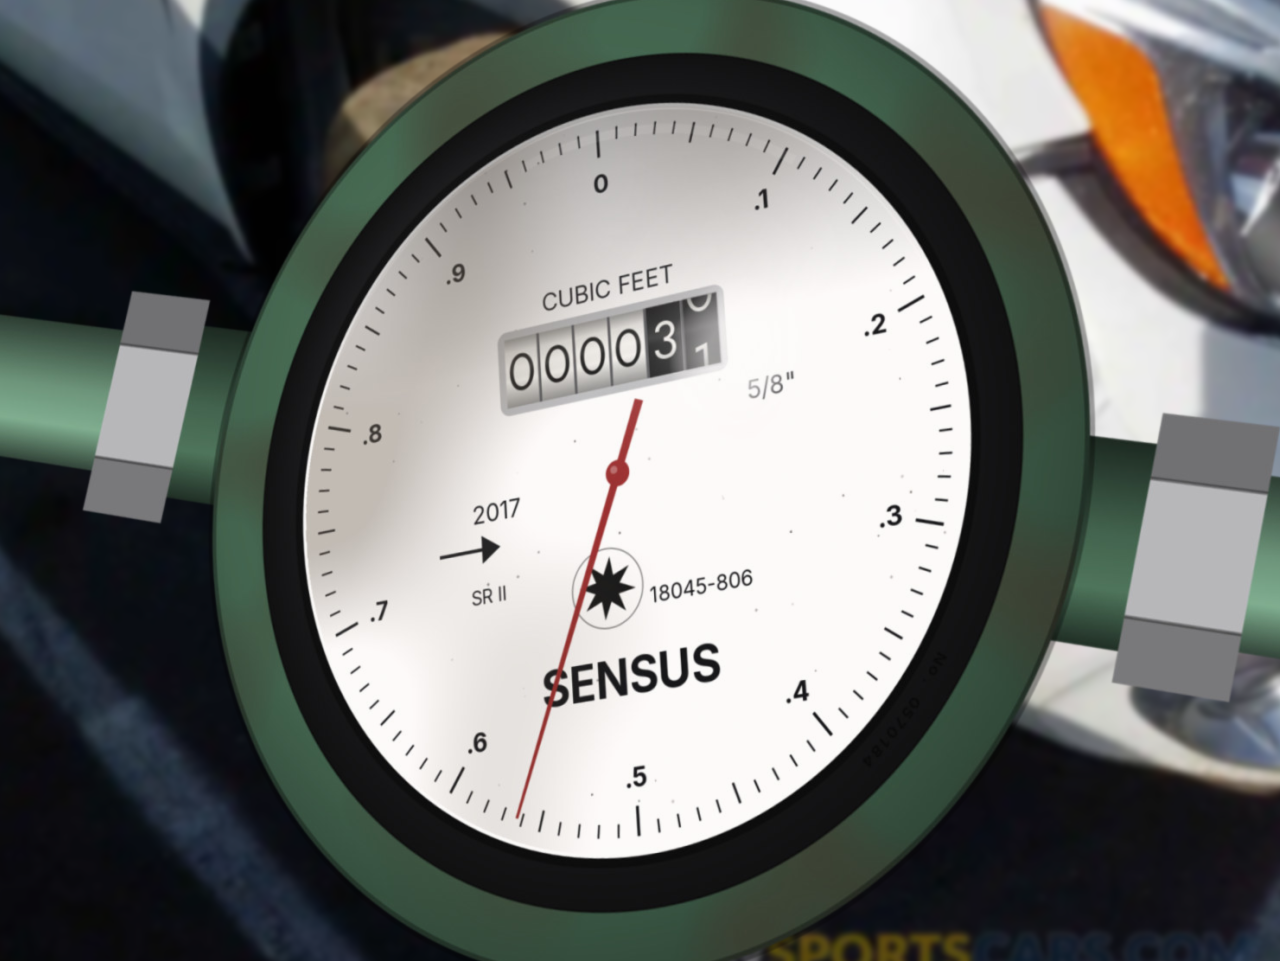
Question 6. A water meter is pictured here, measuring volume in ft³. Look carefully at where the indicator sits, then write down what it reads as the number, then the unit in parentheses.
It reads 30.56 (ft³)
